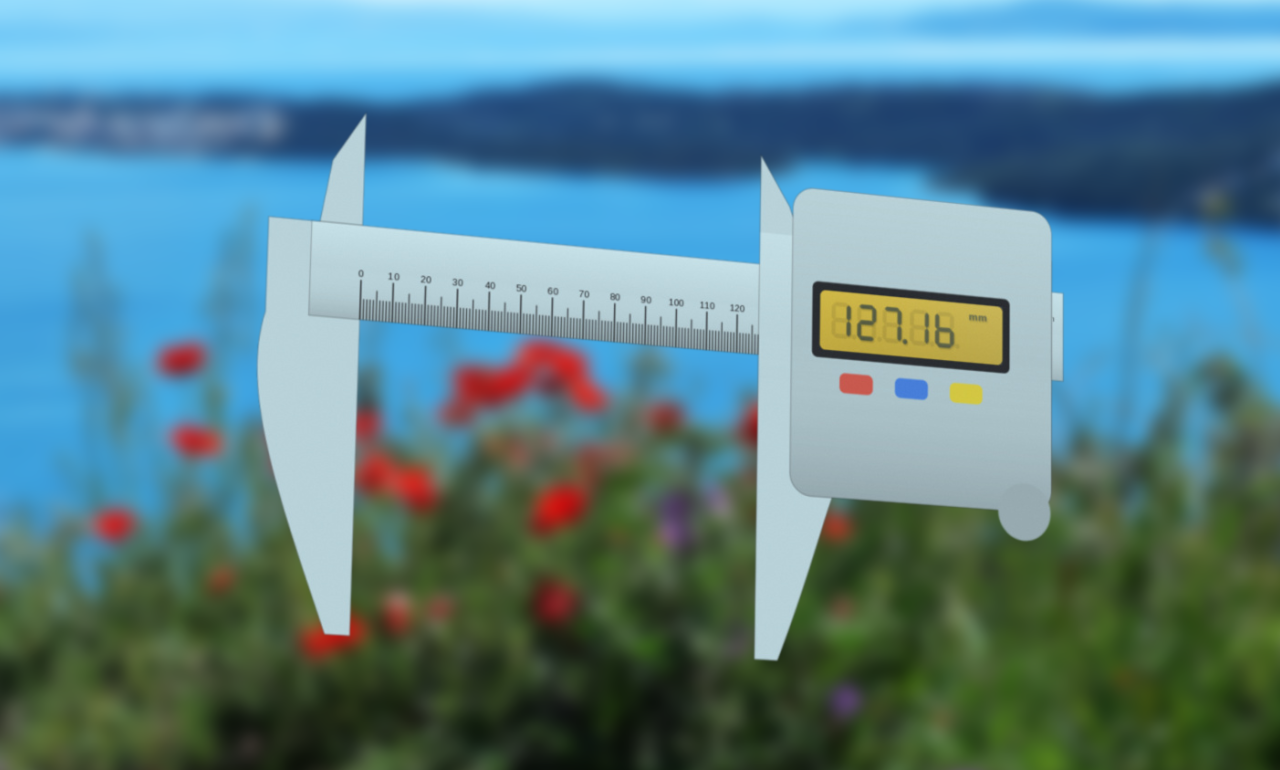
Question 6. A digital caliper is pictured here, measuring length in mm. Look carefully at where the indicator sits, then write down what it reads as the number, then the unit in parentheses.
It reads 127.16 (mm)
